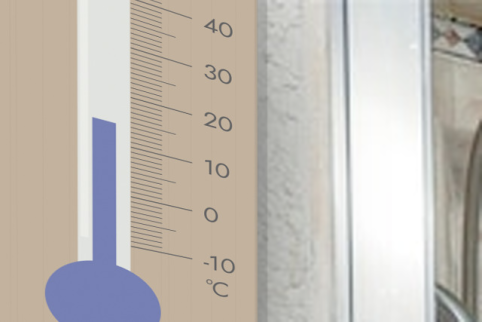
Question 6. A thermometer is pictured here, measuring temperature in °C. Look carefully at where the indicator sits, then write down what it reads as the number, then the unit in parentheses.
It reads 14 (°C)
